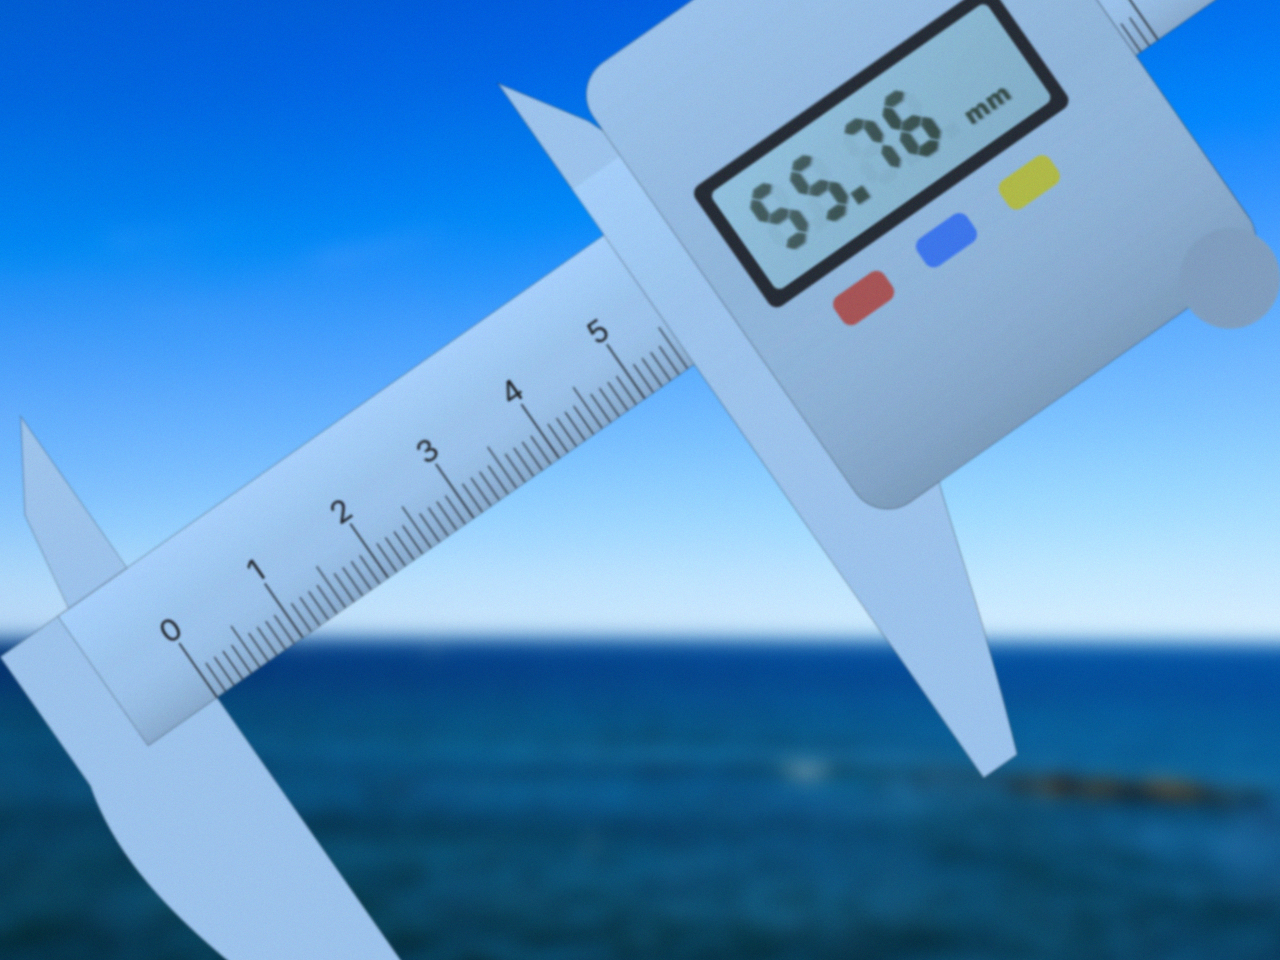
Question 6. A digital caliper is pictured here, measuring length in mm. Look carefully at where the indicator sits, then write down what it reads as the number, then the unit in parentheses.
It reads 55.76 (mm)
